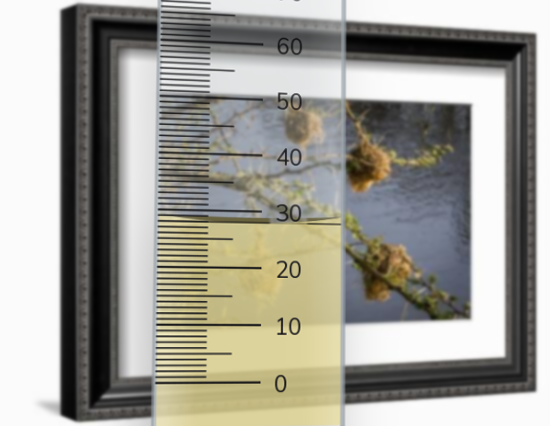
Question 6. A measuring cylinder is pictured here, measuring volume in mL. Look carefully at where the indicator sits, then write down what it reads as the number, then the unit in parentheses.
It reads 28 (mL)
